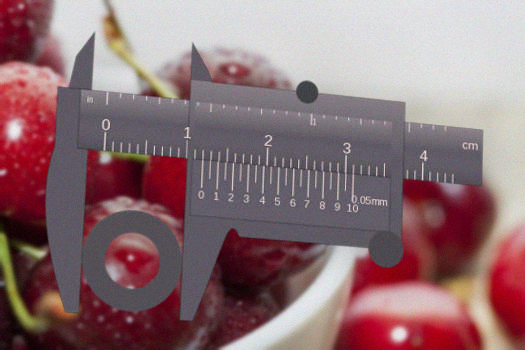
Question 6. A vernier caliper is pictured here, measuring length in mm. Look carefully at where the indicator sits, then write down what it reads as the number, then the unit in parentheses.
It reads 12.0 (mm)
